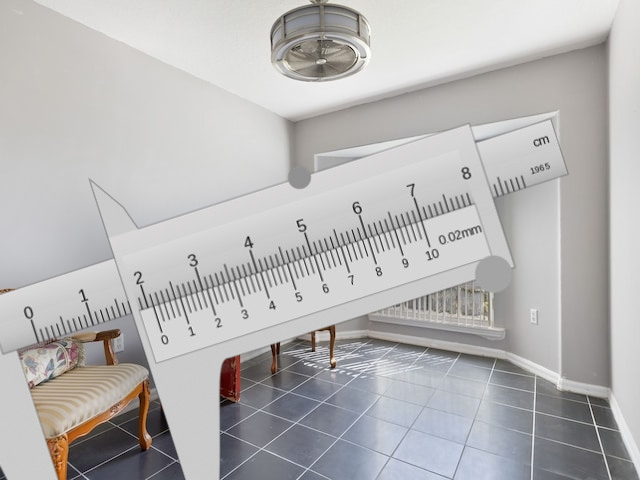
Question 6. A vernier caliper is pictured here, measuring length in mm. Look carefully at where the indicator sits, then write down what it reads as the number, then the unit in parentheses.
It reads 21.0 (mm)
